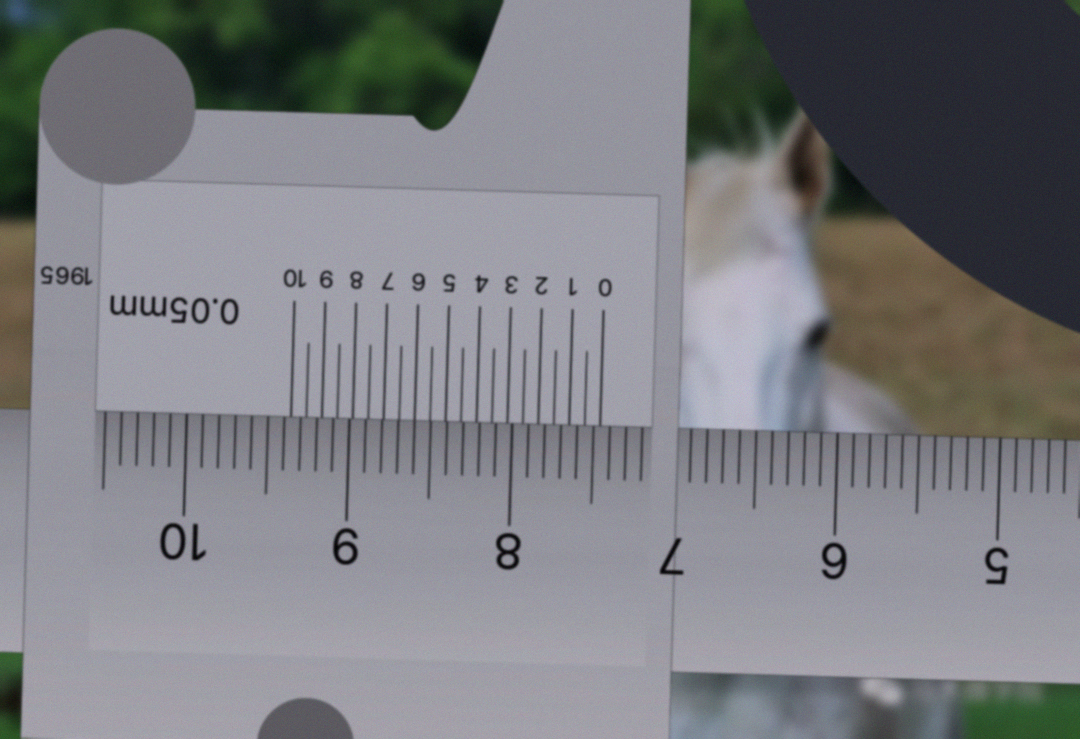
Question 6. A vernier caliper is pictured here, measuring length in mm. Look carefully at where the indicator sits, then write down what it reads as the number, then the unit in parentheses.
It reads 74.6 (mm)
